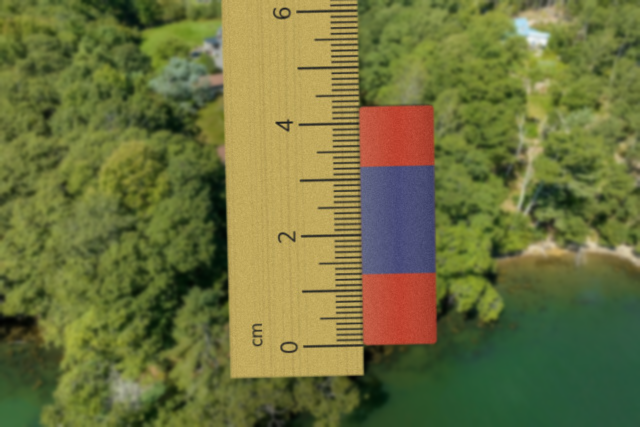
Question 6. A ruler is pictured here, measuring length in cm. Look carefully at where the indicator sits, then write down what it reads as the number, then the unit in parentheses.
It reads 4.3 (cm)
